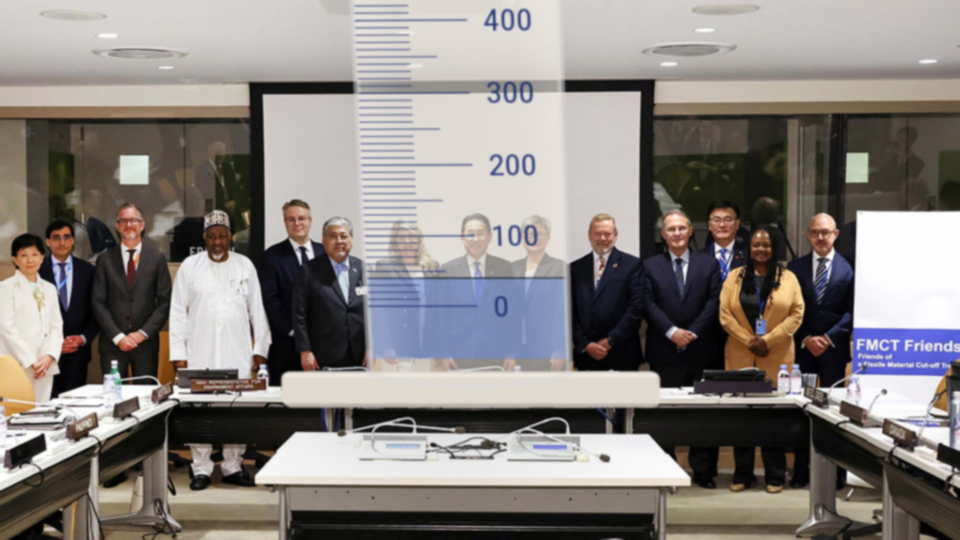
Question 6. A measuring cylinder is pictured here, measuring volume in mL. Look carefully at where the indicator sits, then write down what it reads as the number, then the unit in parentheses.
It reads 40 (mL)
